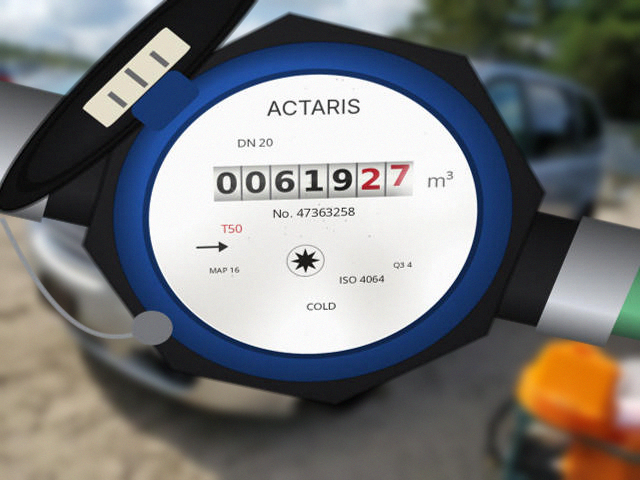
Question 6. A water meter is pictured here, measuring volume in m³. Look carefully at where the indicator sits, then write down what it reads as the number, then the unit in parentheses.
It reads 619.27 (m³)
